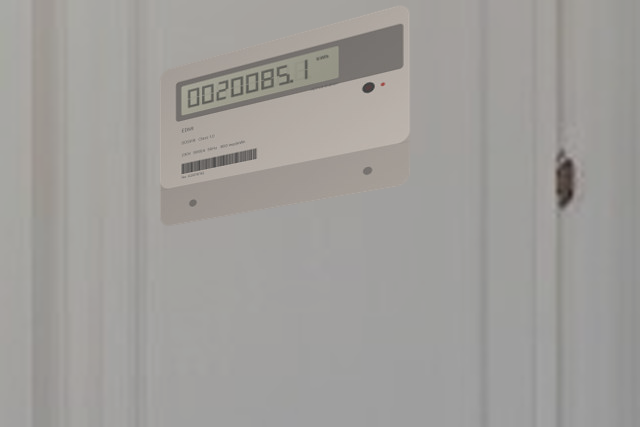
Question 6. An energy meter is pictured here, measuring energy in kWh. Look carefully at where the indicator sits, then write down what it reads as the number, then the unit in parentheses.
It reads 20085.1 (kWh)
